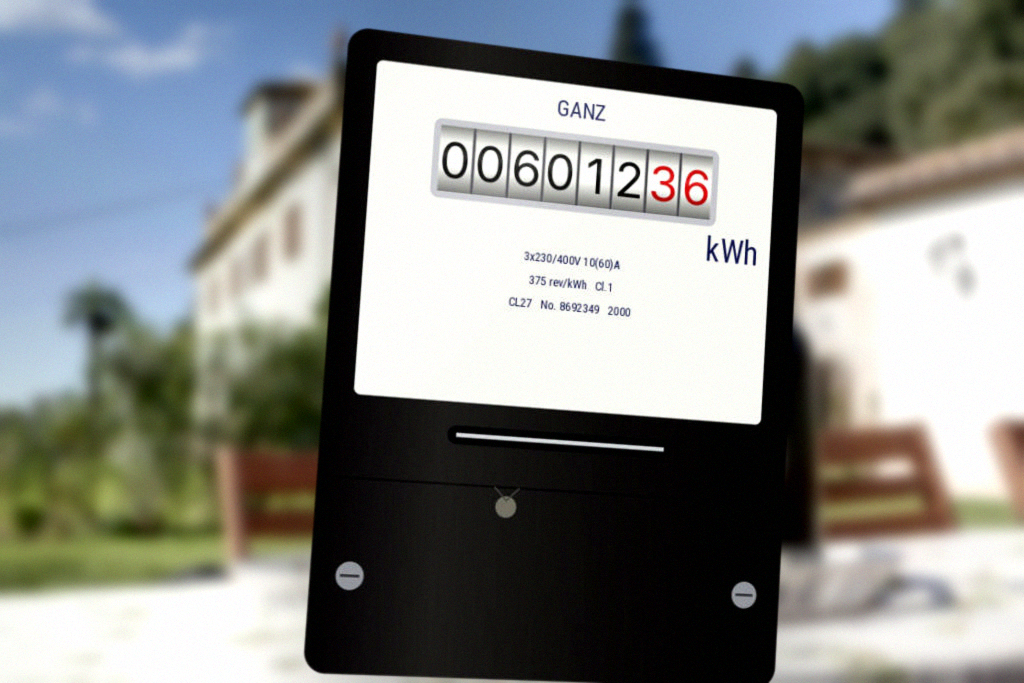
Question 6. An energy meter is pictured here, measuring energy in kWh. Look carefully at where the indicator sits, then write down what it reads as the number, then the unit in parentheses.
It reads 6012.36 (kWh)
